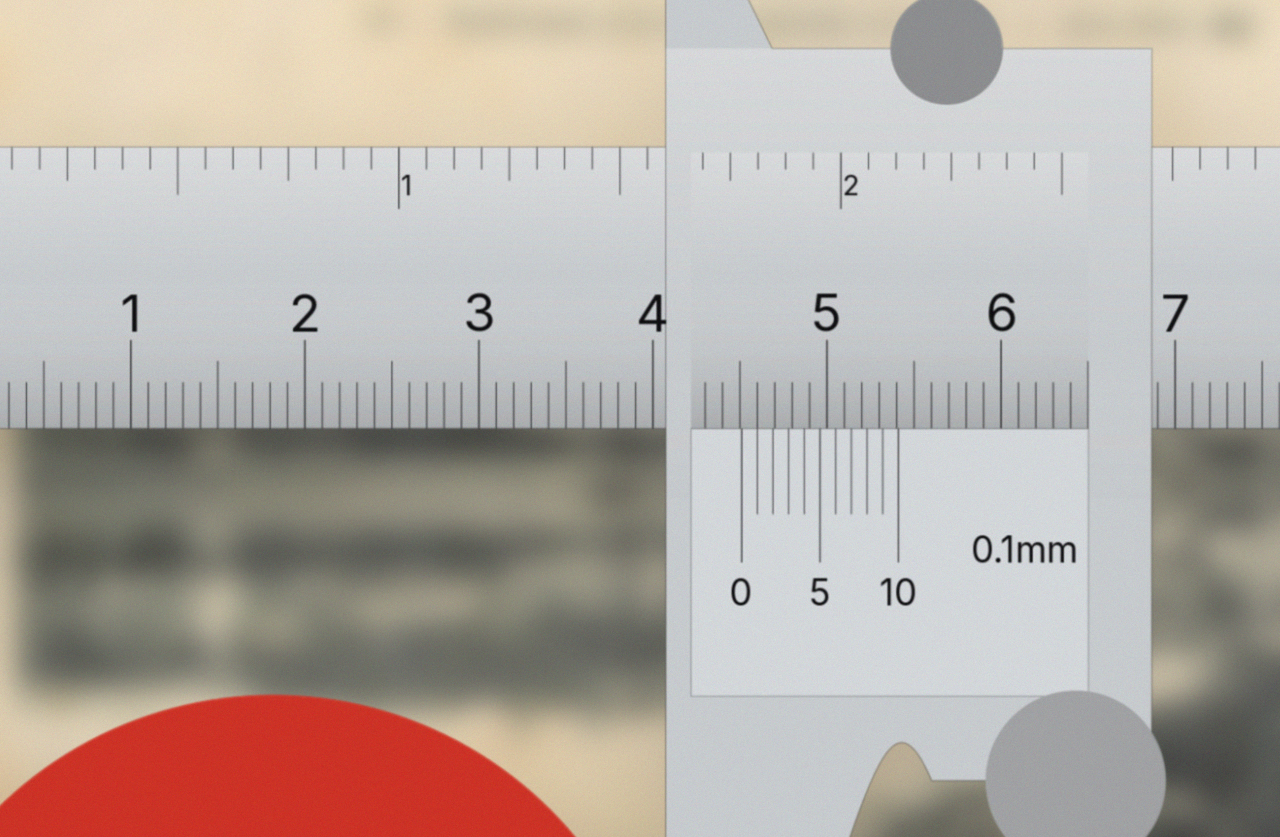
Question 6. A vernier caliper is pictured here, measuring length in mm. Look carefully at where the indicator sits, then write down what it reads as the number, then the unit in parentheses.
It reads 45.1 (mm)
